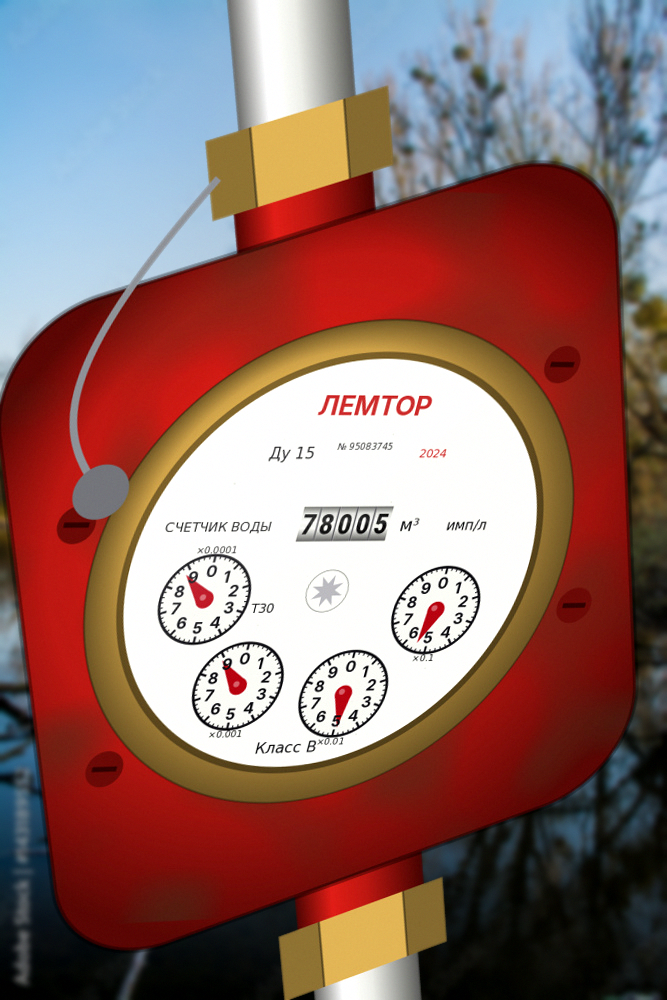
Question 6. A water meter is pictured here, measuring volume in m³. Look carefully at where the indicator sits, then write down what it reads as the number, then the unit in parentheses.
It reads 78005.5488 (m³)
